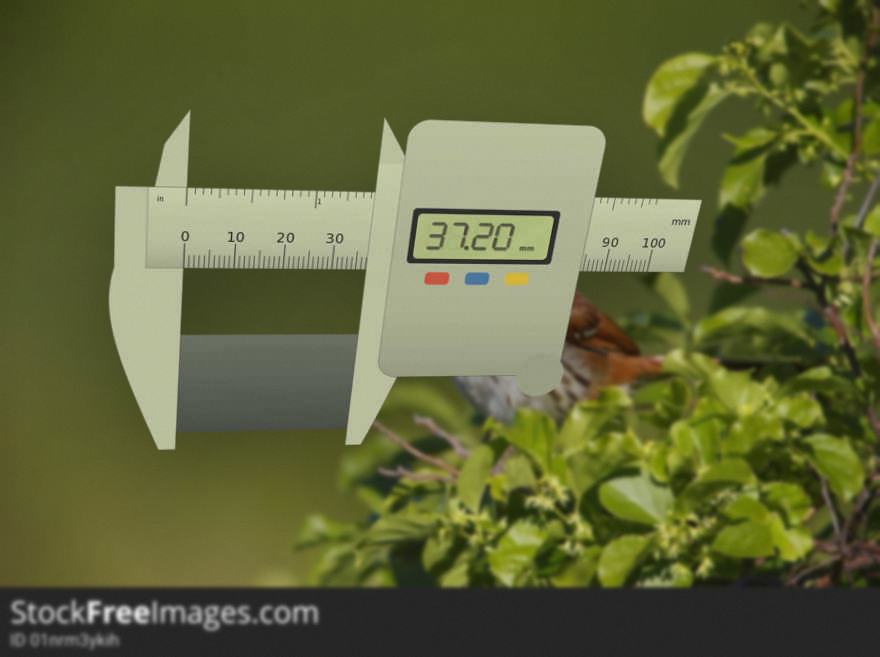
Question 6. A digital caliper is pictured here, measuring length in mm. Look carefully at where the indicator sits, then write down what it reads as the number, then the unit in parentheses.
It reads 37.20 (mm)
